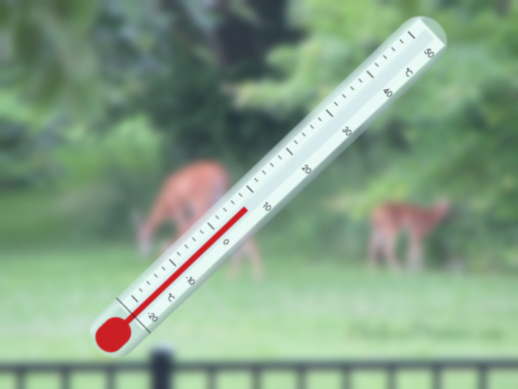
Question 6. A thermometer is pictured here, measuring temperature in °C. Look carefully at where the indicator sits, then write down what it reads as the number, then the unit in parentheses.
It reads 7 (°C)
